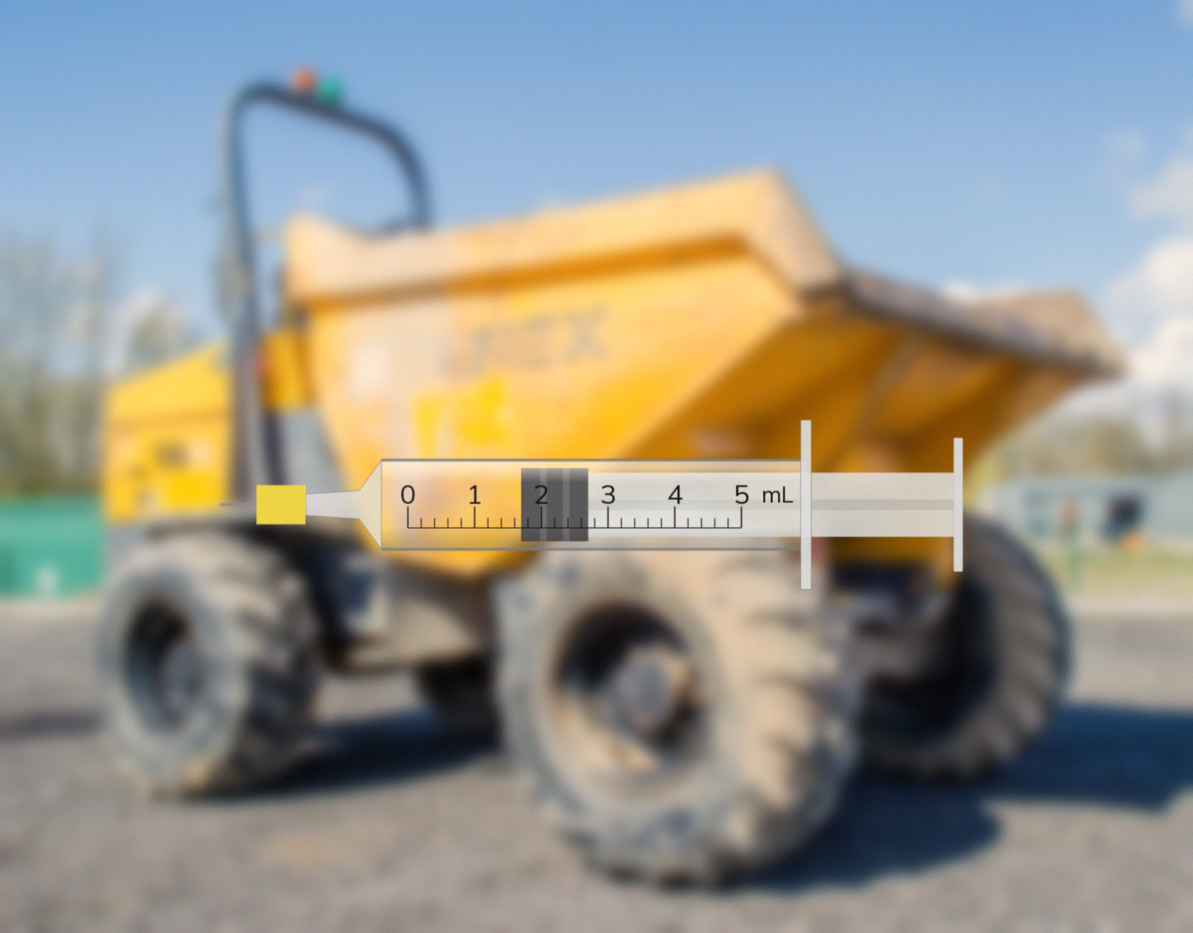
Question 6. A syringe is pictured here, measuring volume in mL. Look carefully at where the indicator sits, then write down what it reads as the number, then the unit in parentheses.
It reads 1.7 (mL)
